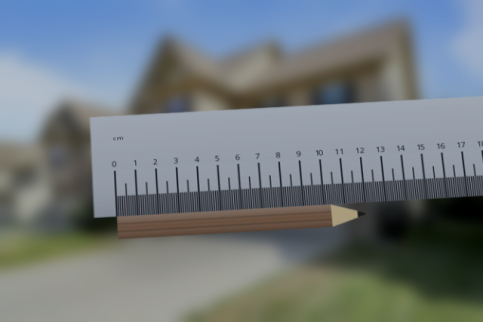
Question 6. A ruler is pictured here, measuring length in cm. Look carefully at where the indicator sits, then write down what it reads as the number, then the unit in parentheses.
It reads 12 (cm)
